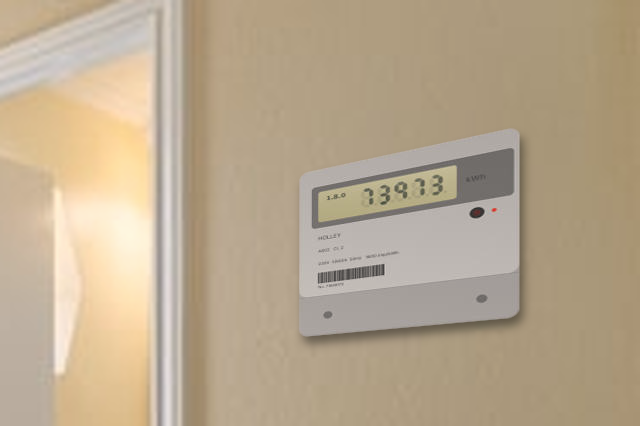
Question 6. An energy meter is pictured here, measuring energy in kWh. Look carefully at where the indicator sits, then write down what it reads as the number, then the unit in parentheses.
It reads 73973 (kWh)
